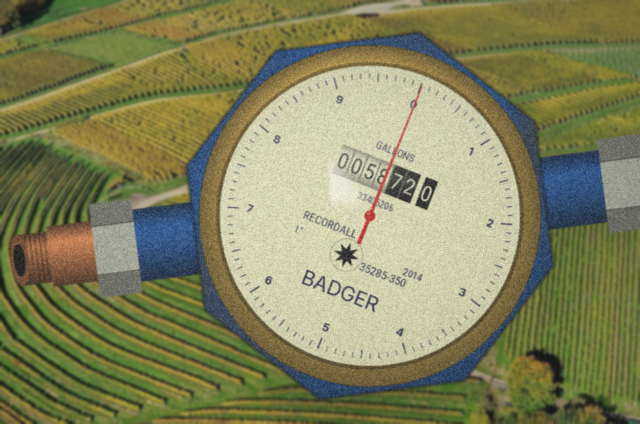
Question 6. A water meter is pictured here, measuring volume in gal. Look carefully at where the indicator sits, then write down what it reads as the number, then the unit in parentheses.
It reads 58720.0 (gal)
